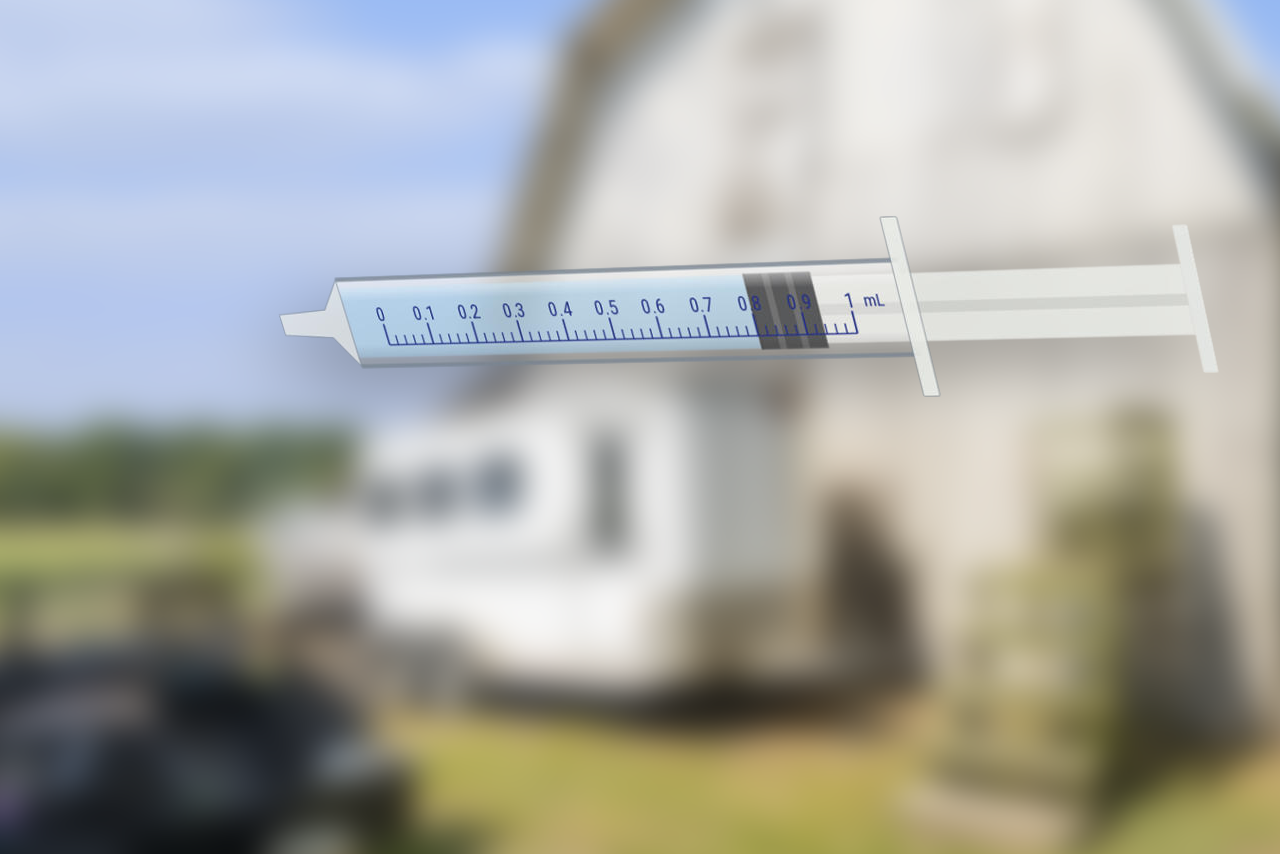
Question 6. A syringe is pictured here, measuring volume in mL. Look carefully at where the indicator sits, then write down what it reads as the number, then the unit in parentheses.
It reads 0.8 (mL)
